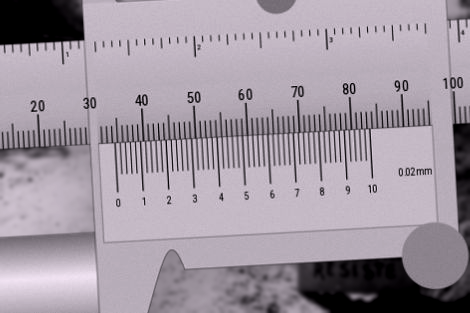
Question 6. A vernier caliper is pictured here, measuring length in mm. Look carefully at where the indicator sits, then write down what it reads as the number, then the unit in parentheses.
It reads 34.5 (mm)
